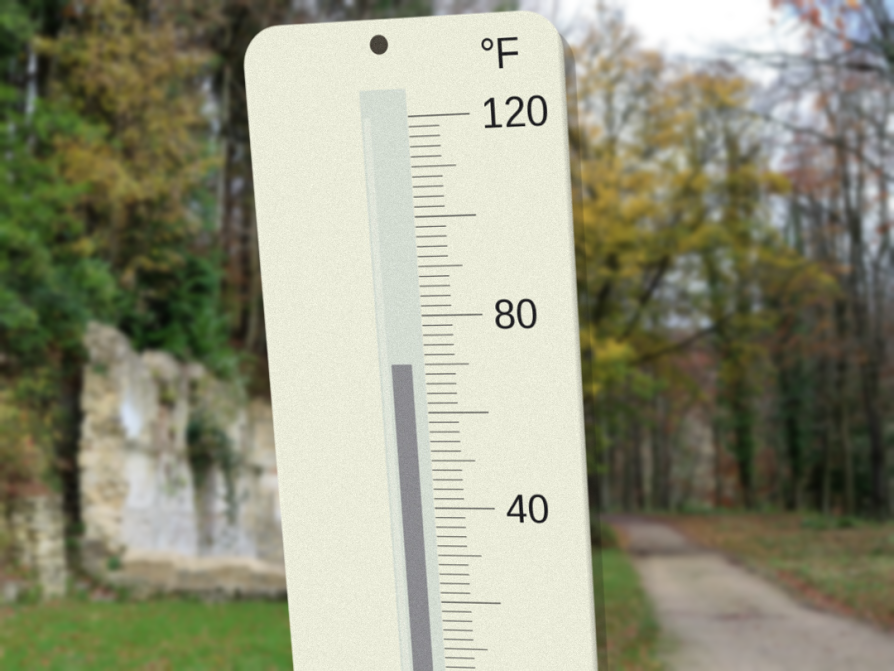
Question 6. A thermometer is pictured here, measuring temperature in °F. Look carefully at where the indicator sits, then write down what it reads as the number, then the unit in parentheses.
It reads 70 (°F)
